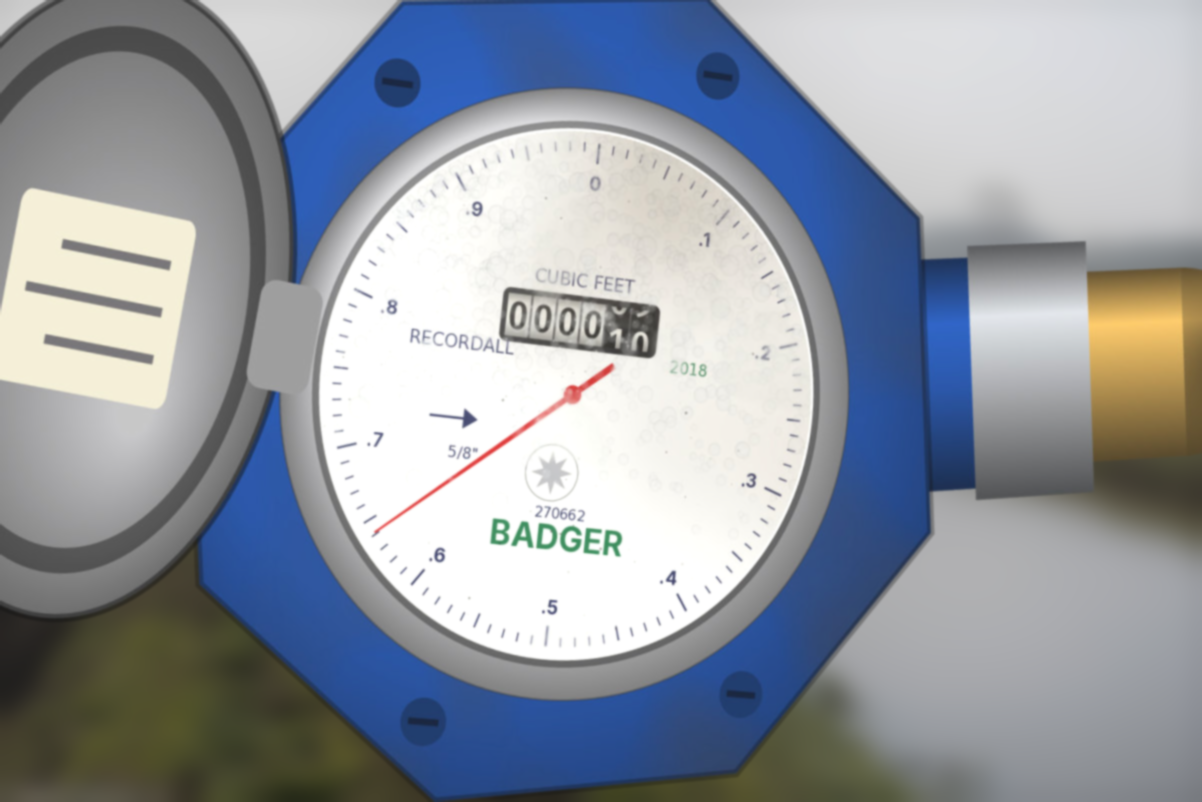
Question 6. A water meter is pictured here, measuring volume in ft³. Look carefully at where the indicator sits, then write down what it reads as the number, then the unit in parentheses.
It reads 9.64 (ft³)
